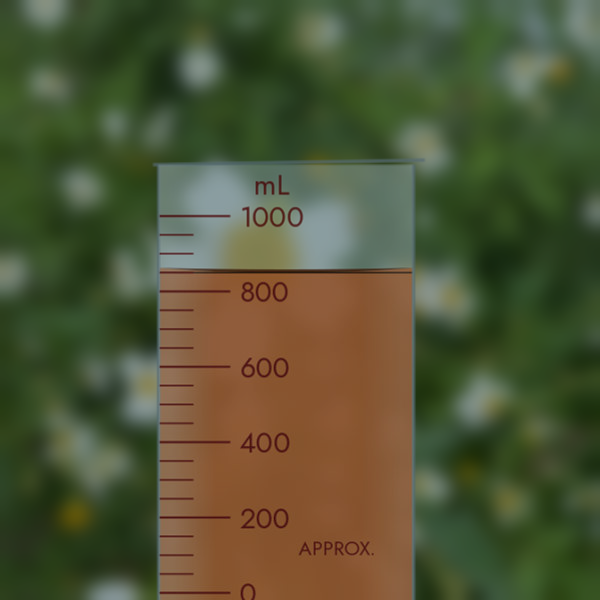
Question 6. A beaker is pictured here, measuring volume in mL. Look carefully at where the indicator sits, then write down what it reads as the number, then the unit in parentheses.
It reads 850 (mL)
